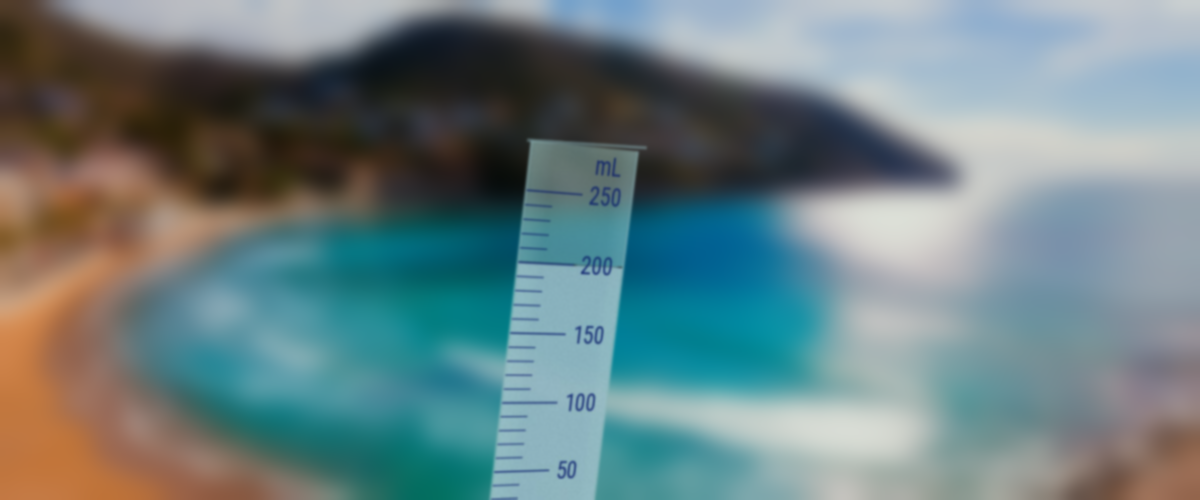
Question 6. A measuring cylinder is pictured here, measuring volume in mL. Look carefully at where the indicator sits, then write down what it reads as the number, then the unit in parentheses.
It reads 200 (mL)
